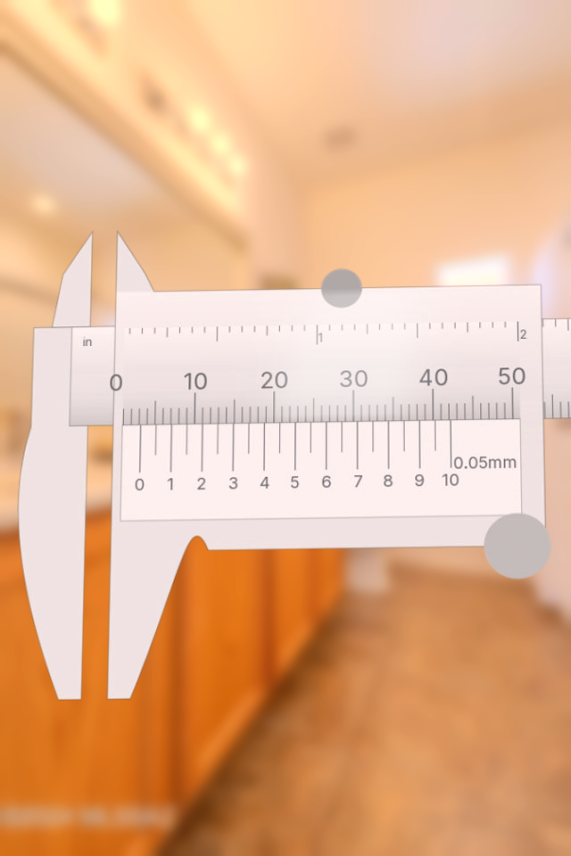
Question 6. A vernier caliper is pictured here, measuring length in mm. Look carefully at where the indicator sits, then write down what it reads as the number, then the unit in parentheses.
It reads 3.2 (mm)
